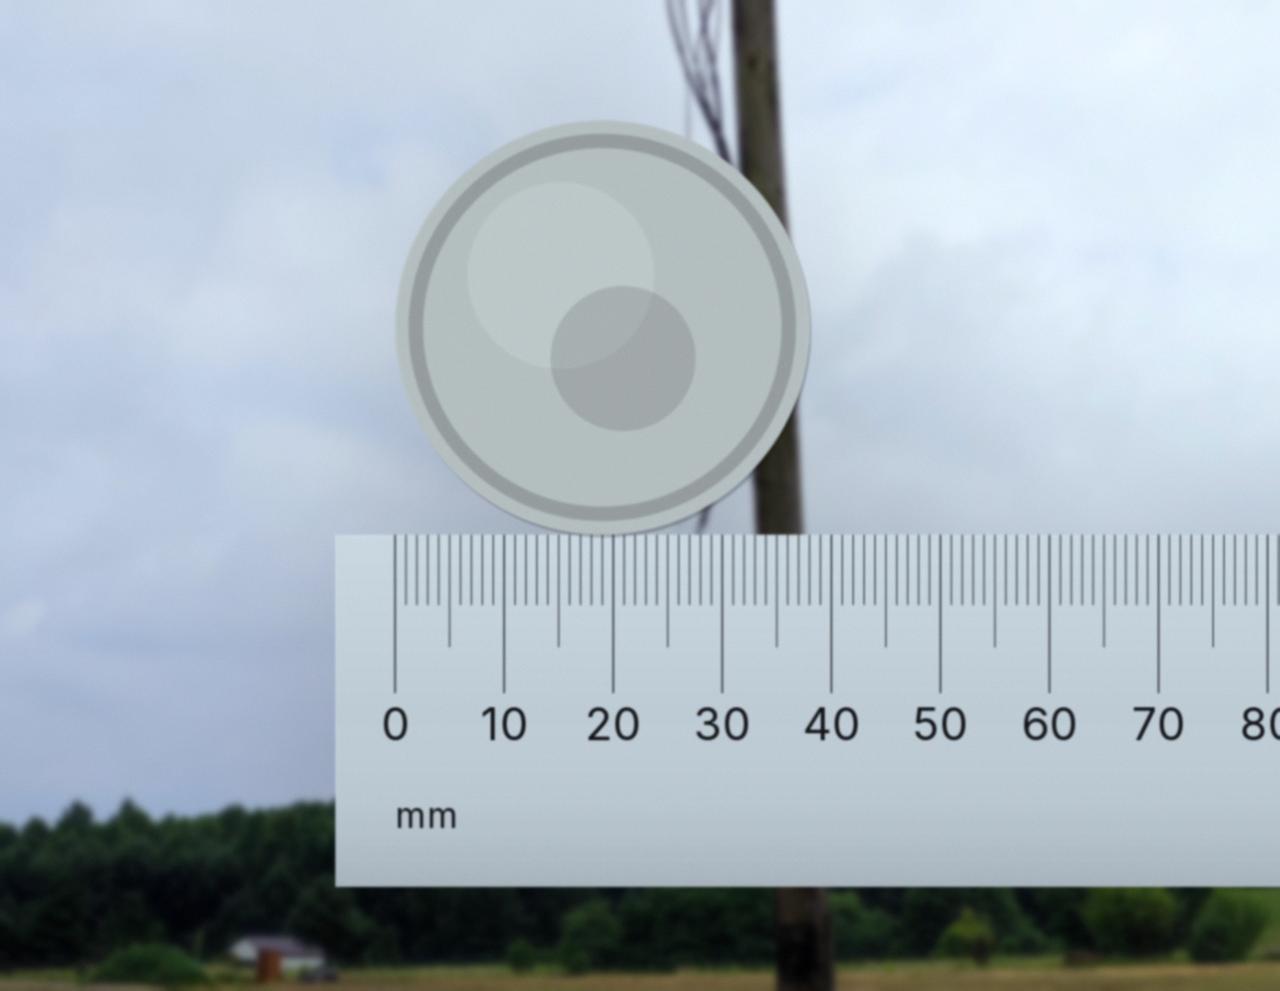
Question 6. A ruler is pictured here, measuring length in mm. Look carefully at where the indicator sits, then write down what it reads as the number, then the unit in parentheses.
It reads 38 (mm)
